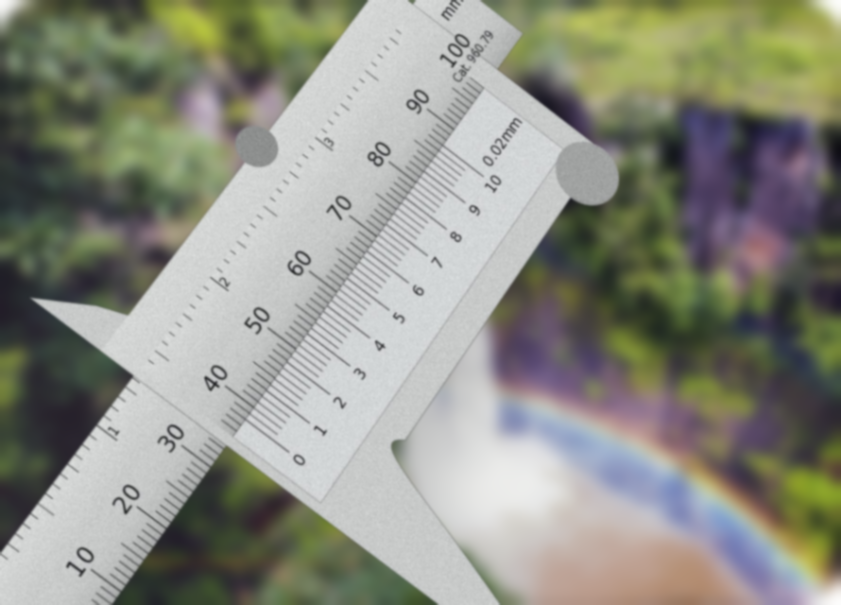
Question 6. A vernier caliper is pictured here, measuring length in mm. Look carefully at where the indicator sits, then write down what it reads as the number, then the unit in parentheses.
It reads 38.0 (mm)
